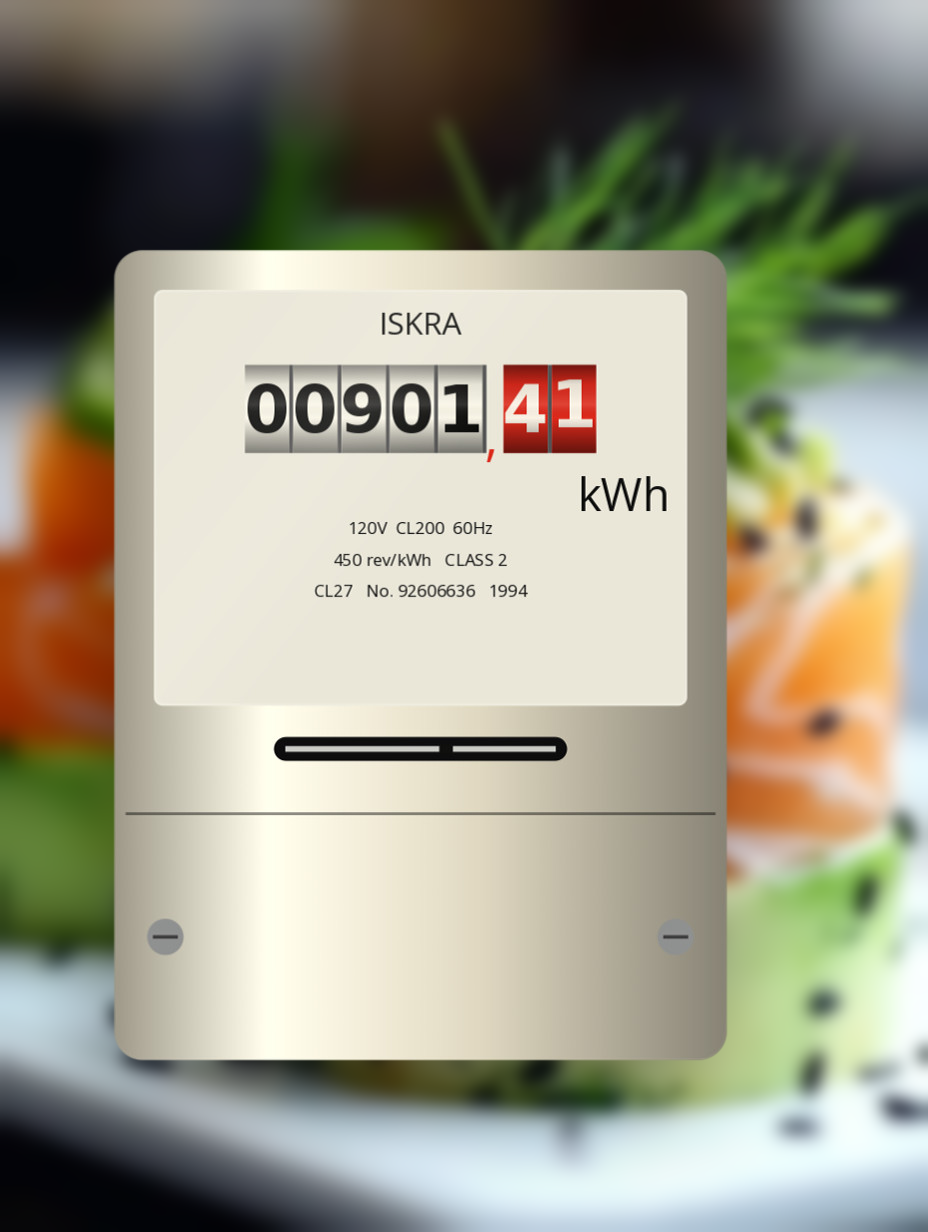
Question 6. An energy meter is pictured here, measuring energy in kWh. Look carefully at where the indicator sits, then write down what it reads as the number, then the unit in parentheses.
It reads 901.41 (kWh)
